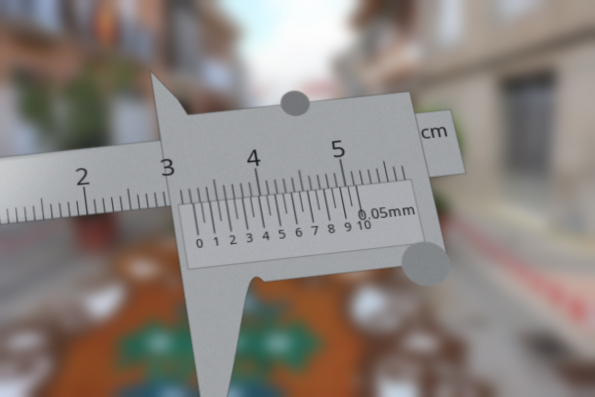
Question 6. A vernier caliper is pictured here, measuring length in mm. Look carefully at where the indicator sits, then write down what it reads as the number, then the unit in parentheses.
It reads 32.2 (mm)
